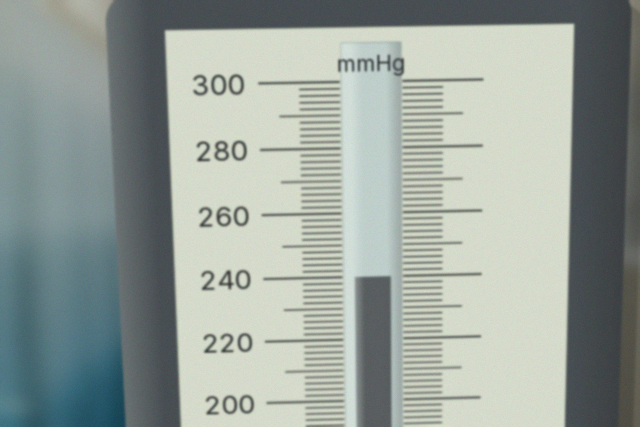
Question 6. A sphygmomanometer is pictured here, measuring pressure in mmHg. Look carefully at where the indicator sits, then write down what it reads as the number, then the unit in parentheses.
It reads 240 (mmHg)
